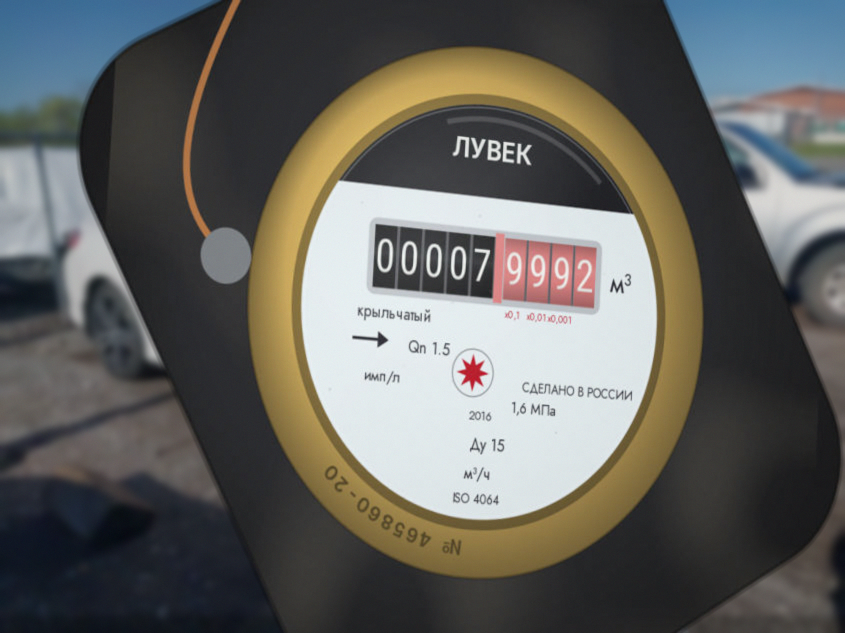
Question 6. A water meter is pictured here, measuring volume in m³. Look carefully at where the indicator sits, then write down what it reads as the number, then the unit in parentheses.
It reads 7.9992 (m³)
